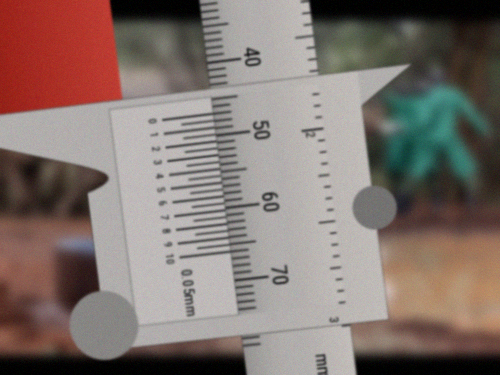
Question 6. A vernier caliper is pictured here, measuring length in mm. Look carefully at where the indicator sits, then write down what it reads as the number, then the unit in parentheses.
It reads 47.0 (mm)
